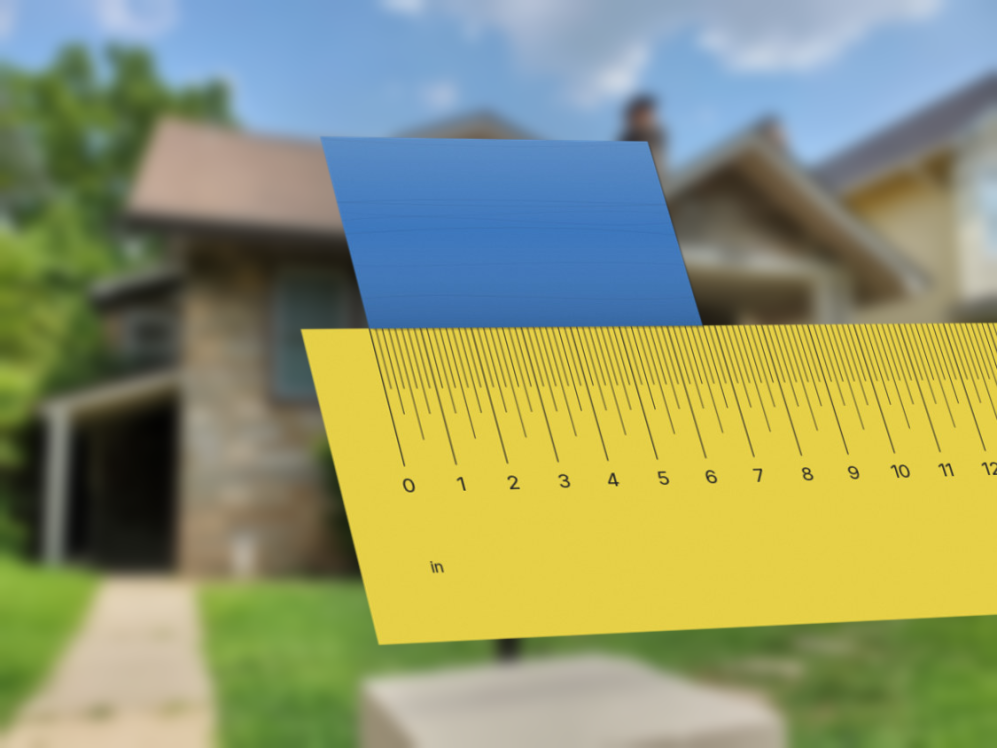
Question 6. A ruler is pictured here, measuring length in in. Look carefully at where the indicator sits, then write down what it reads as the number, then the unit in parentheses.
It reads 6.75 (in)
